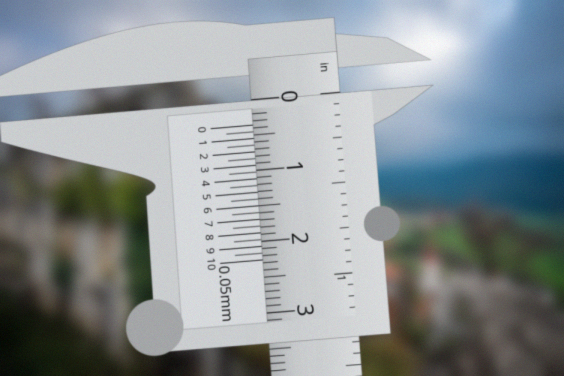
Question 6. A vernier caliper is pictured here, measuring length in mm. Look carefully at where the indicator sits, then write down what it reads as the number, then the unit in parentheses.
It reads 3.6 (mm)
